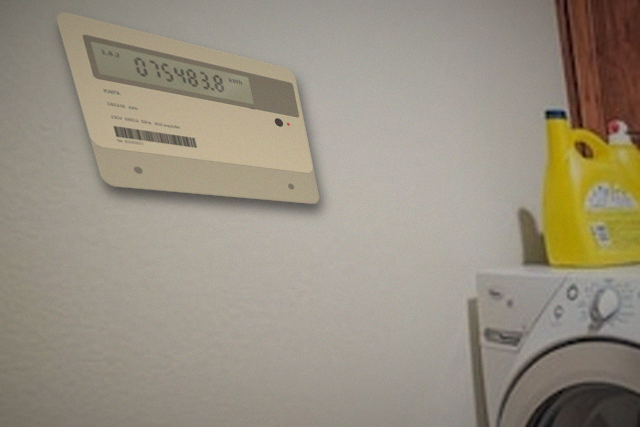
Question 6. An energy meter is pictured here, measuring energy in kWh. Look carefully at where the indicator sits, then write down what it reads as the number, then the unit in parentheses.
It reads 75483.8 (kWh)
